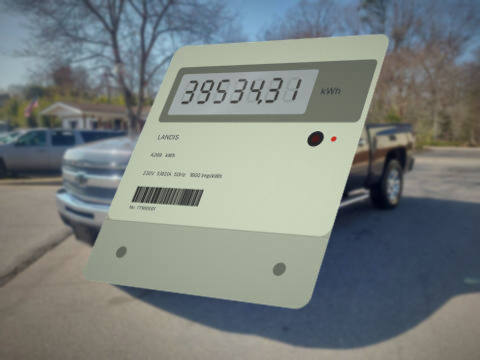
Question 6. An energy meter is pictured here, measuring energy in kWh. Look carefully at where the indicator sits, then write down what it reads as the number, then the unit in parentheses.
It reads 39534.31 (kWh)
